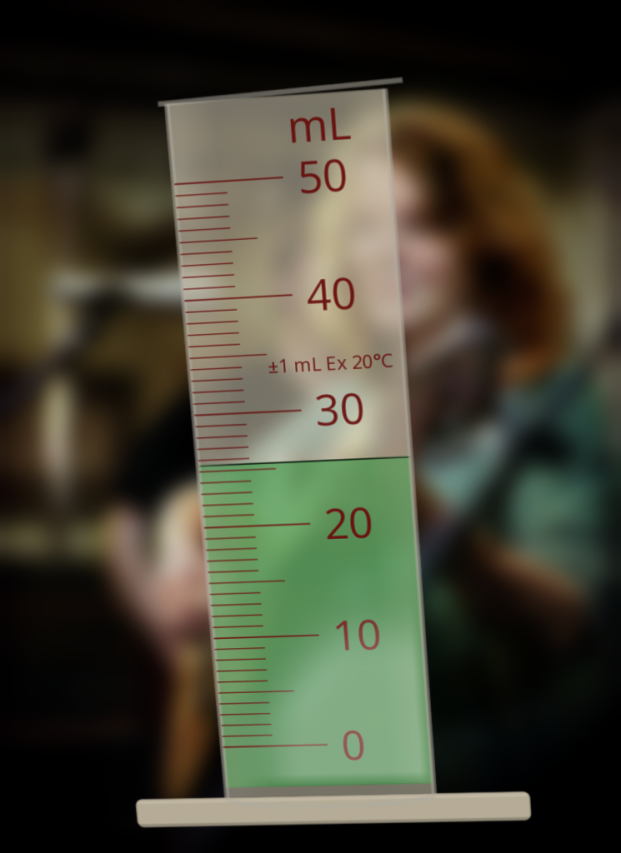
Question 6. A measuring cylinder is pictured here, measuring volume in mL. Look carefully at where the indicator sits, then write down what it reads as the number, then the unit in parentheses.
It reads 25.5 (mL)
